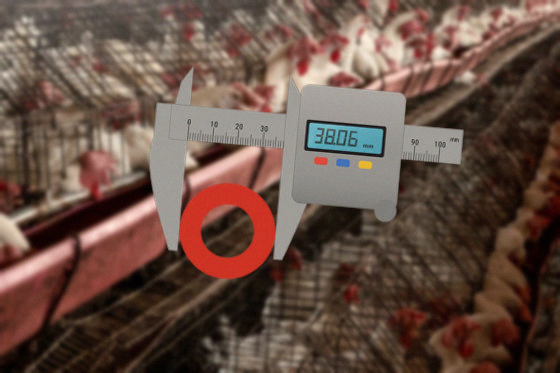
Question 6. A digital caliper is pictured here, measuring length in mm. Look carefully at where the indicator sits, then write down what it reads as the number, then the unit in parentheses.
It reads 38.06 (mm)
